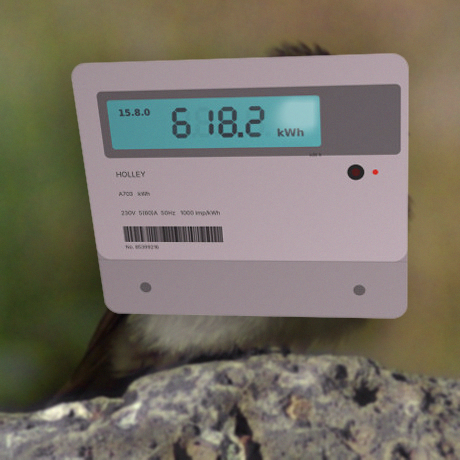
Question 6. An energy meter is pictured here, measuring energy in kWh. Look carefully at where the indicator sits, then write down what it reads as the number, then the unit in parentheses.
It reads 618.2 (kWh)
